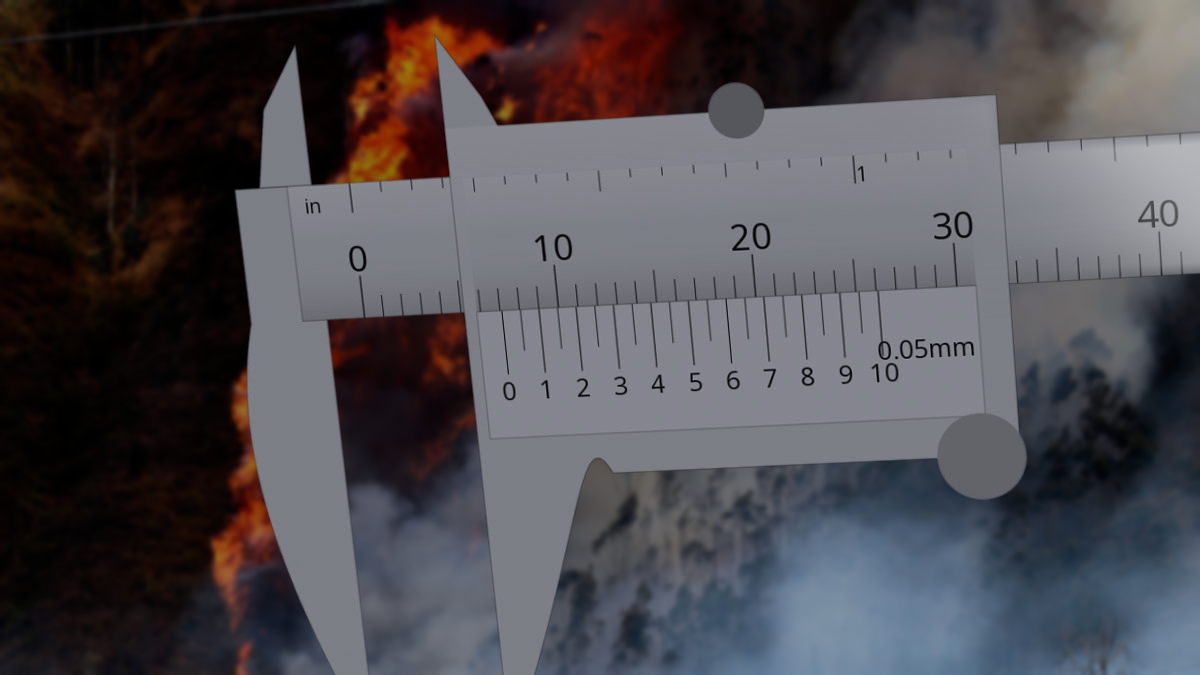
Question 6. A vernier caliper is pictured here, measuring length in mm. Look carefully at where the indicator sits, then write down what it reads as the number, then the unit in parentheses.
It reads 7.1 (mm)
